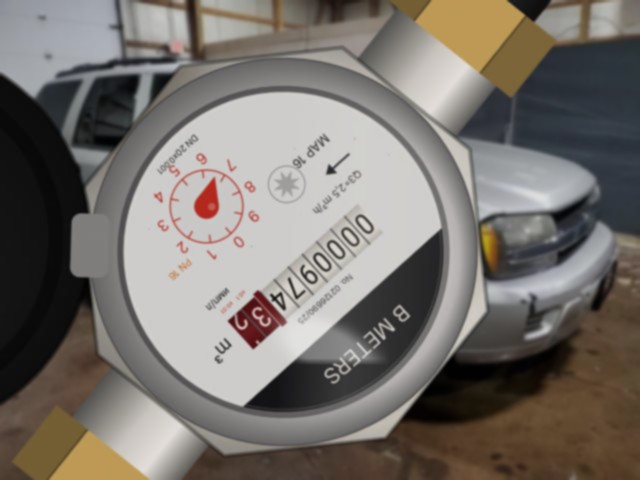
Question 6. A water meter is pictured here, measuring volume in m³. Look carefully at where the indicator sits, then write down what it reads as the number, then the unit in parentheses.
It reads 974.316 (m³)
